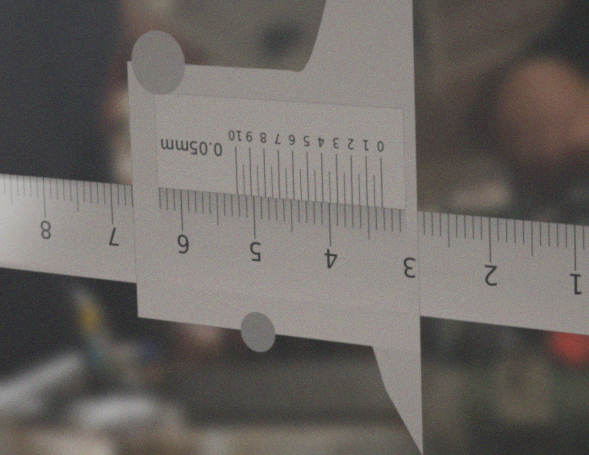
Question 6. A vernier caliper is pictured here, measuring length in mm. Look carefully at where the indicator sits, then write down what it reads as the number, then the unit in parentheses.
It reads 33.2 (mm)
